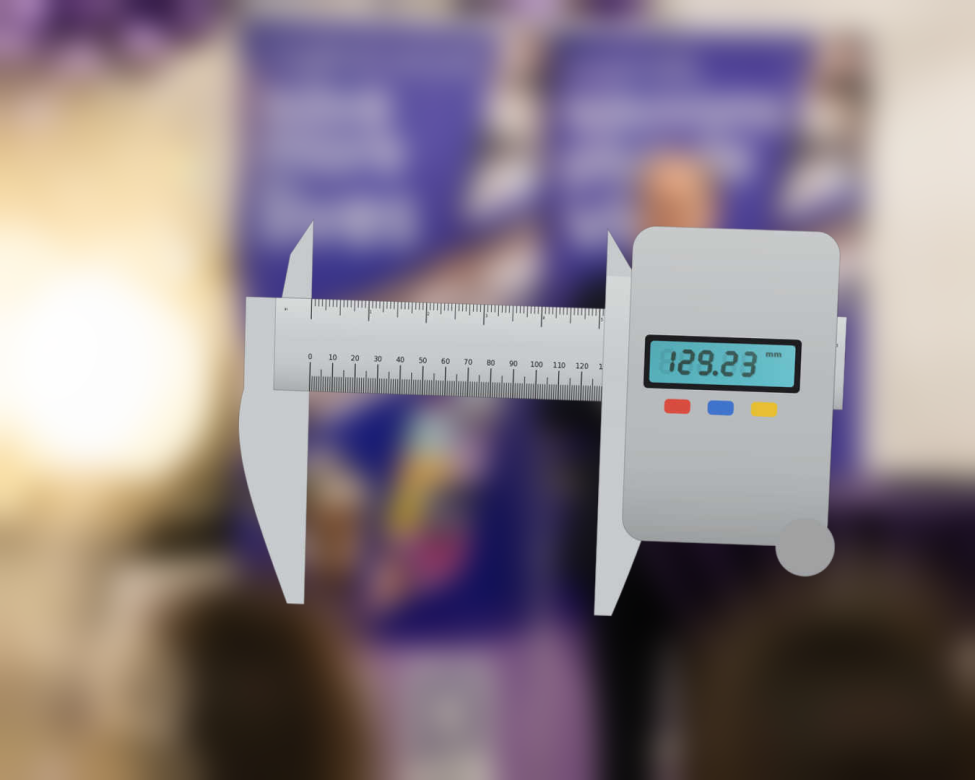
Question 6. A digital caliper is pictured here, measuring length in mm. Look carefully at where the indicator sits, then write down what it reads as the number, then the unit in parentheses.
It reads 129.23 (mm)
